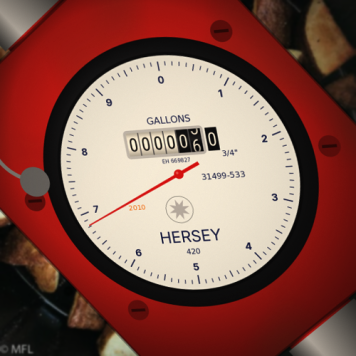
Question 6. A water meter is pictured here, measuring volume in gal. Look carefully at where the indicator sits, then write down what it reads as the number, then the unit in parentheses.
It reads 56.8 (gal)
